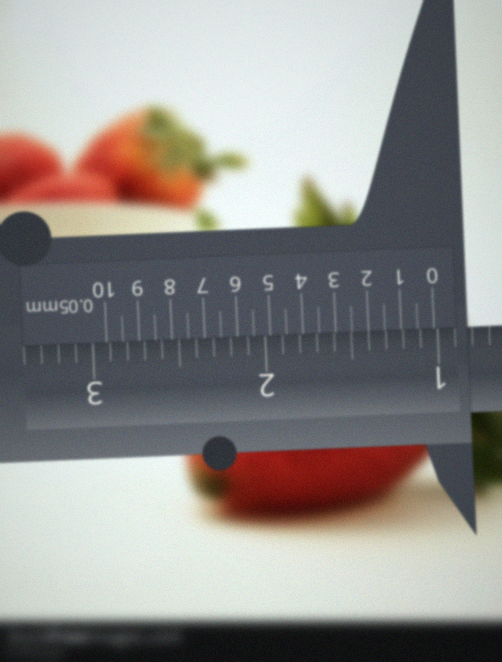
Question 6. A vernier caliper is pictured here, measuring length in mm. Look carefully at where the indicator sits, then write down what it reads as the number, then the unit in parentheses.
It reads 10.2 (mm)
